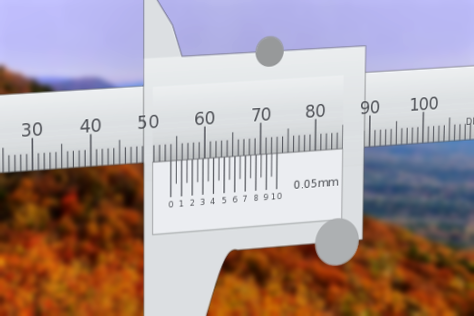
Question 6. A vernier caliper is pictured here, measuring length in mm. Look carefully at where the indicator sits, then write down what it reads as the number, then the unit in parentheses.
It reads 54.0 (mm)
